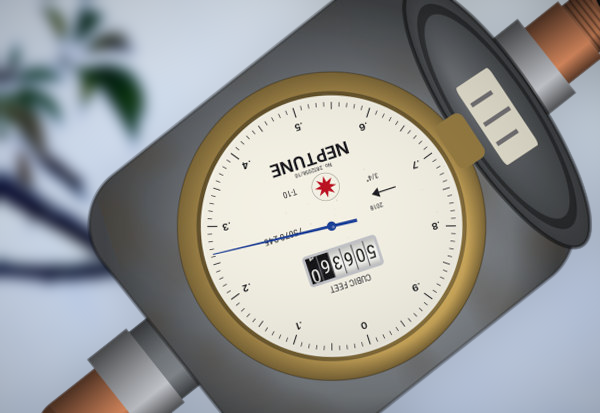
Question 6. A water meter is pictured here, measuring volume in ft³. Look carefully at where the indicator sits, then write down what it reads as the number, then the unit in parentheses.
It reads 506360.26 (ft³)
